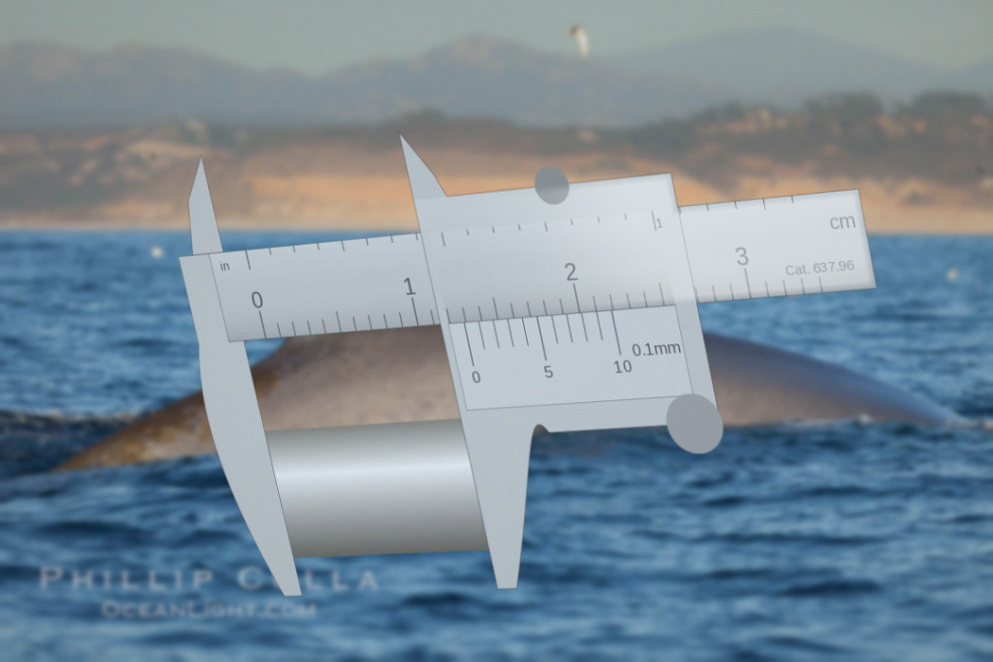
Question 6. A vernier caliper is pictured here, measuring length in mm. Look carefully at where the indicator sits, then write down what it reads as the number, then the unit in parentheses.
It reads 12.9 (mm)
